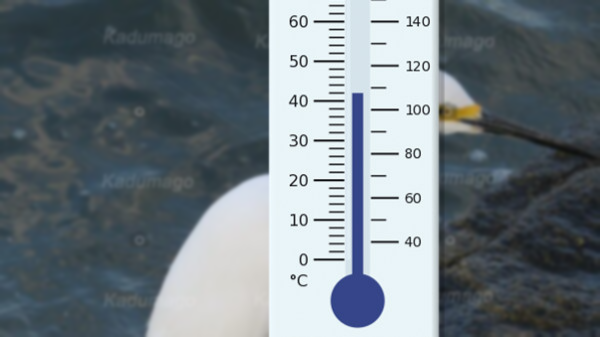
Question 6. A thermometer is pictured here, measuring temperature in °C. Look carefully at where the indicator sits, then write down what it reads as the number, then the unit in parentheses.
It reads 42 (°C)
